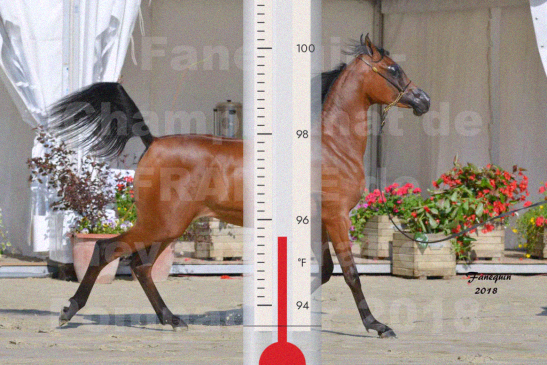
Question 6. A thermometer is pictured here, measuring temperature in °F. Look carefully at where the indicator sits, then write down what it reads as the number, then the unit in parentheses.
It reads 95.6 (°F)
